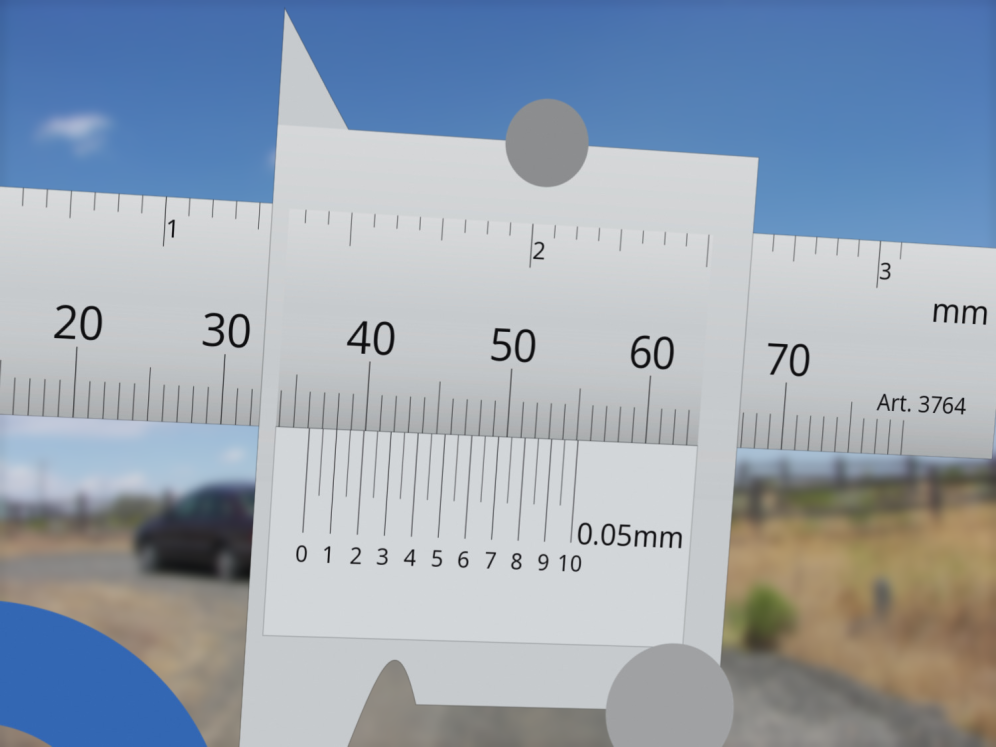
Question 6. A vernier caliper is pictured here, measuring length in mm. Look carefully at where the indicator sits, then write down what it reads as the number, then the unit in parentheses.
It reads 36.1 (mm)
